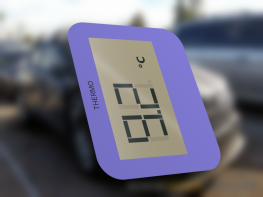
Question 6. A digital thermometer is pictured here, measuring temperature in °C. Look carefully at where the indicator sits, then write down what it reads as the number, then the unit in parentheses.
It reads 9.2 (°C)
